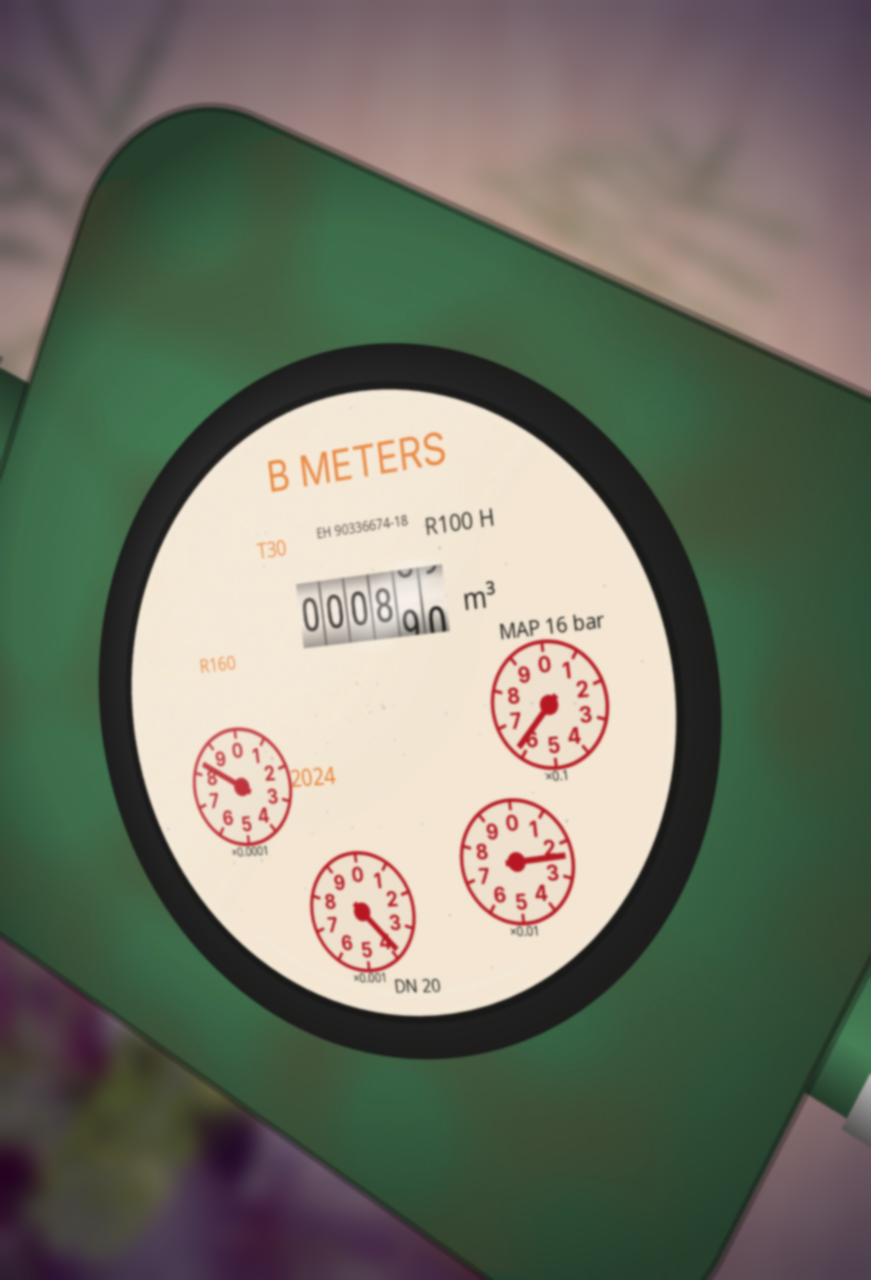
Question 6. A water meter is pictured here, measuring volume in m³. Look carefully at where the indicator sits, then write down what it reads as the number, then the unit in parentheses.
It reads 889.6238 (m³)
